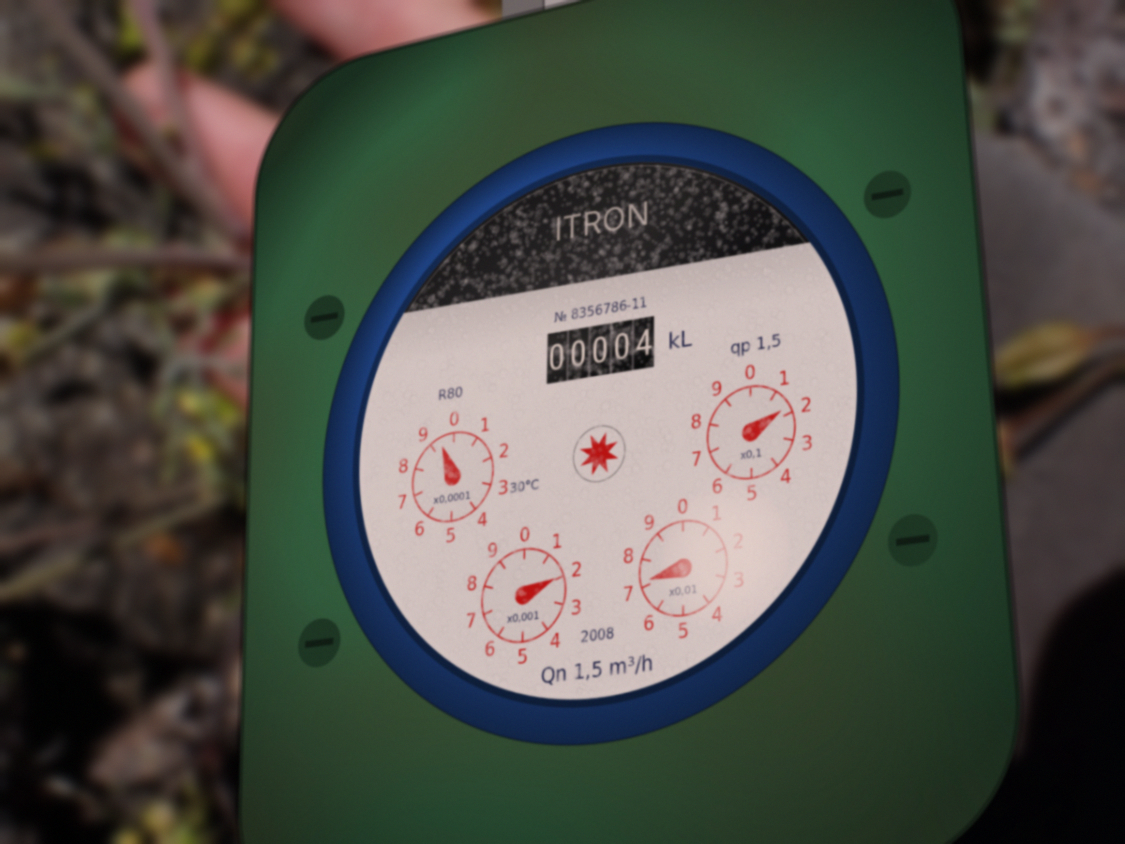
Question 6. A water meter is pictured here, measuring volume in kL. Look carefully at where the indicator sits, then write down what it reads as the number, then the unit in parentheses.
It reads 4.1719 (kL)
